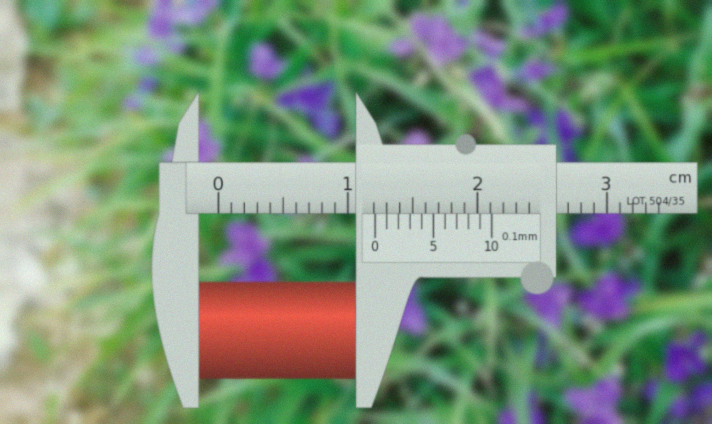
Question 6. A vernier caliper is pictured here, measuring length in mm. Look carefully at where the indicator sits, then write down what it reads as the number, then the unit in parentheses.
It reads 12.1 (mm)
